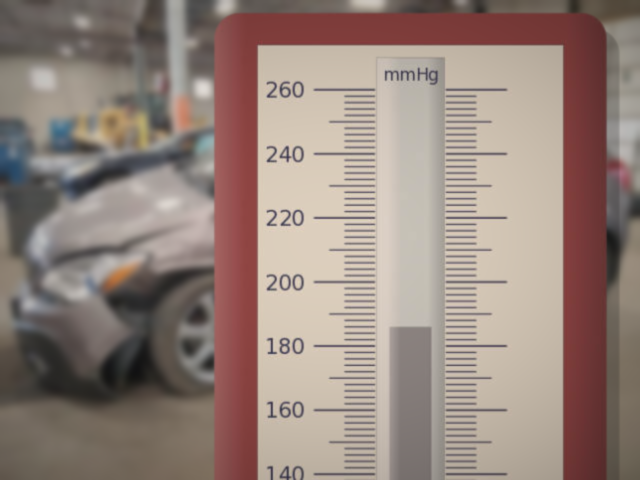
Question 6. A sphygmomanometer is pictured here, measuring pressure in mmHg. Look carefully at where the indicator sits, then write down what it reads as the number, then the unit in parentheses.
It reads 186 (mmHg)
